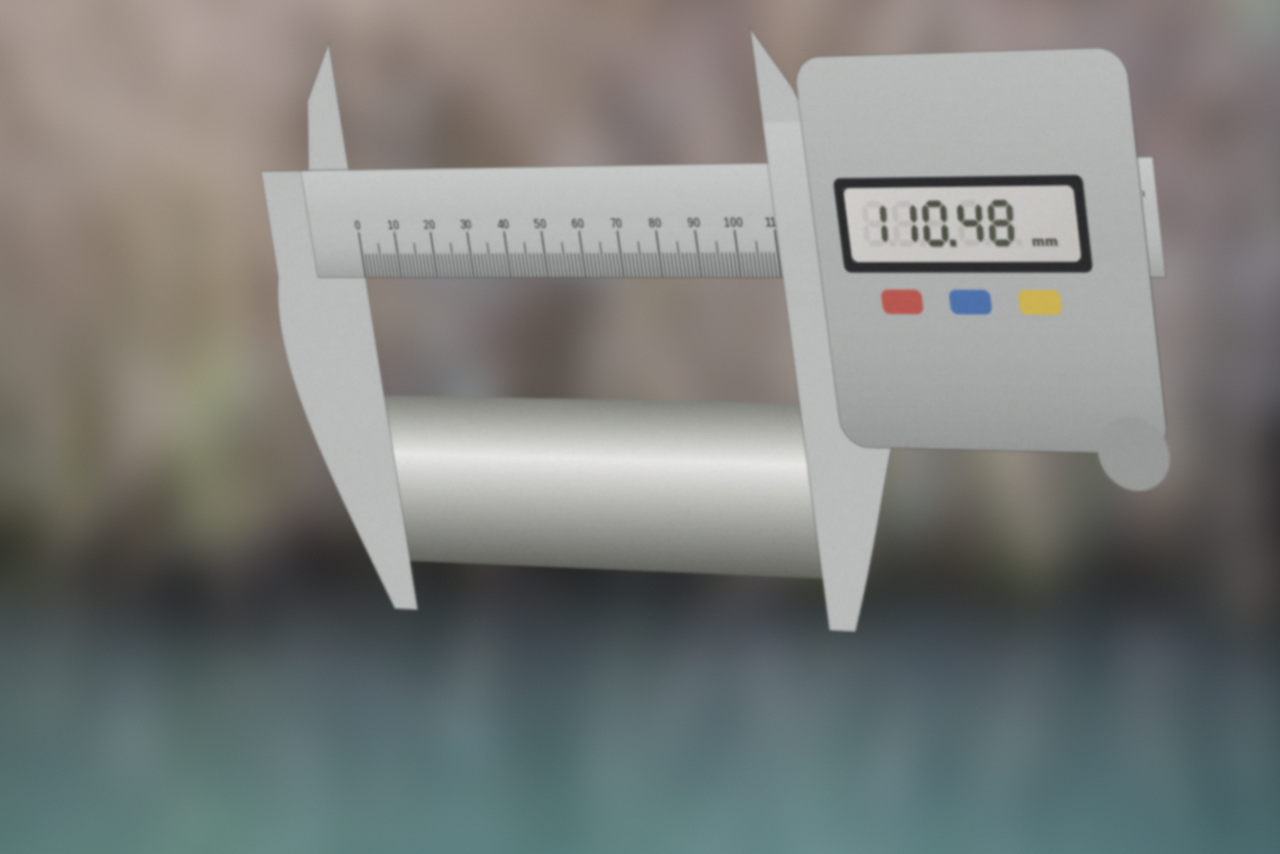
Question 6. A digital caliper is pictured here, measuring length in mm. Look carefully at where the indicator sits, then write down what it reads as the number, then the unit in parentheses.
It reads 110.48 (mm)
